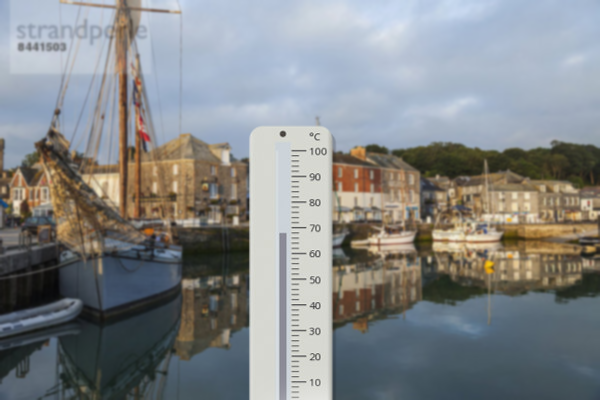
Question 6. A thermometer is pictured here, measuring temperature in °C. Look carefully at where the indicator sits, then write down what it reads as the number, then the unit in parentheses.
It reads 68 (°C)
